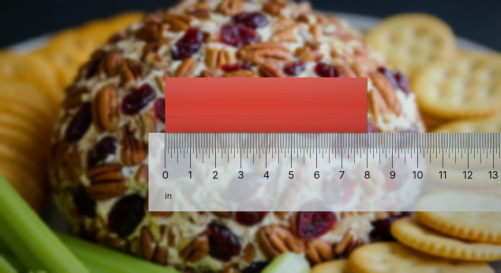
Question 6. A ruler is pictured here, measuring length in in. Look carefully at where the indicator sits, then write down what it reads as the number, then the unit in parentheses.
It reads 8 (in)
